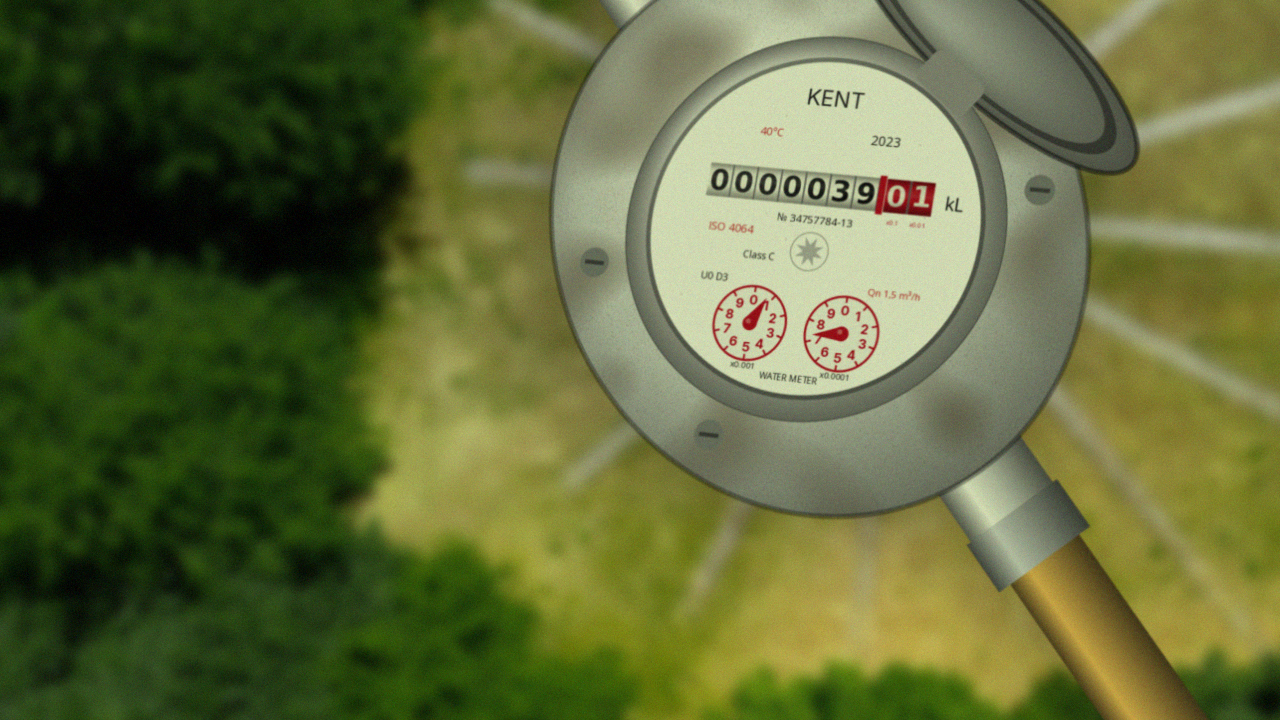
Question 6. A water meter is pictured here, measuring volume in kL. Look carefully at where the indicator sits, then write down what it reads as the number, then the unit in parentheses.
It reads 39.0107 (kL)
